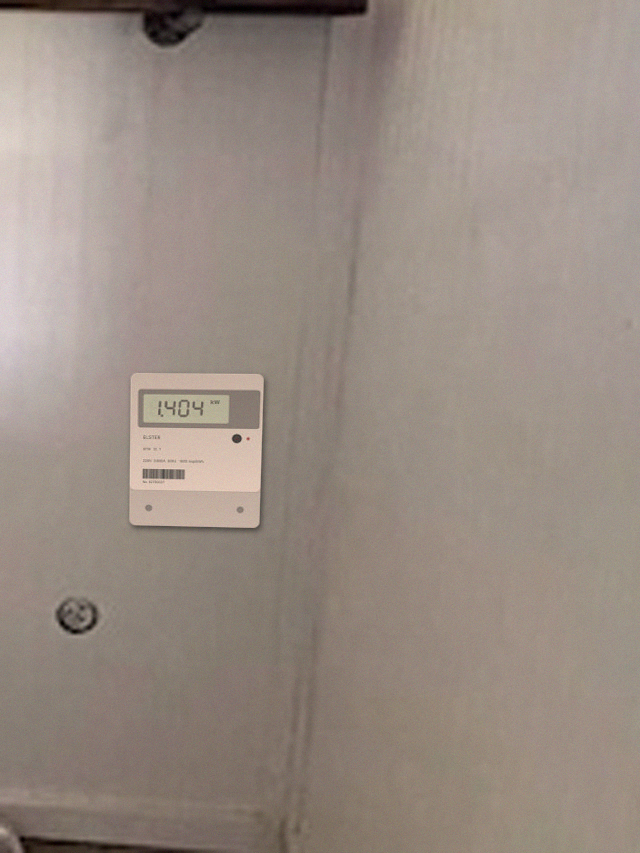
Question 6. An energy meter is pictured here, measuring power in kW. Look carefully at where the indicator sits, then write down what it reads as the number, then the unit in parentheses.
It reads 1.404 (kW)
